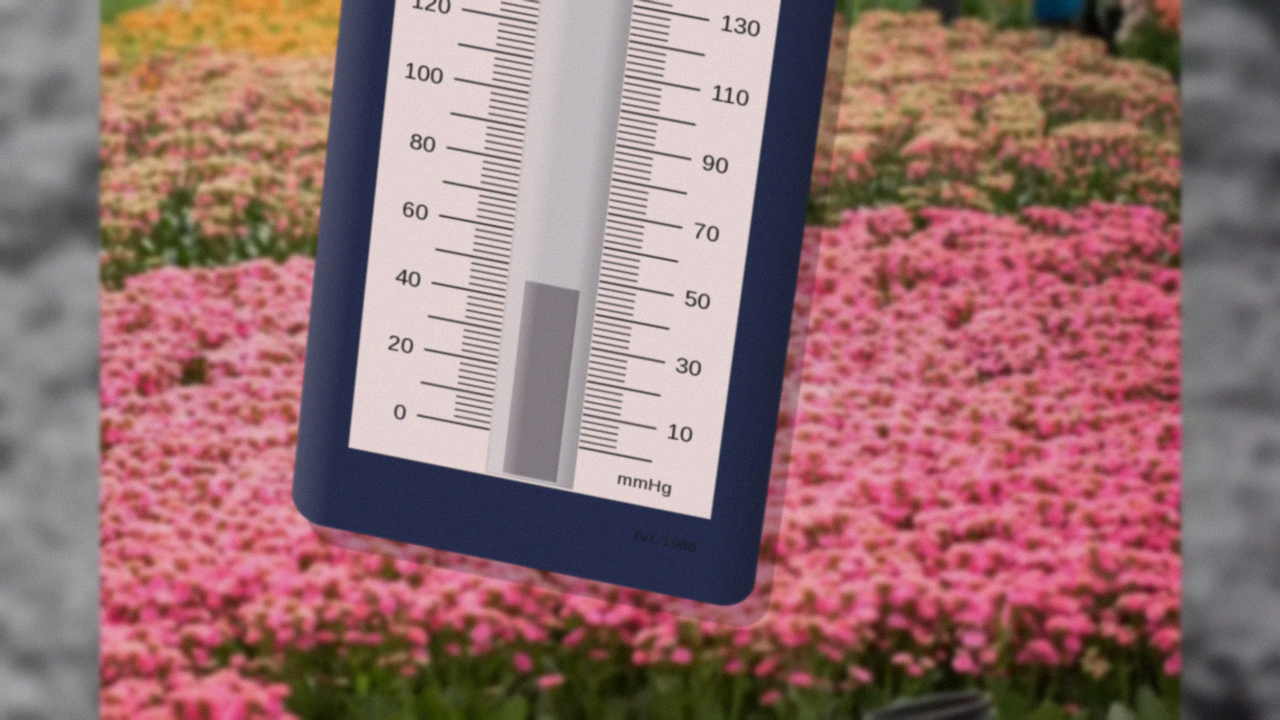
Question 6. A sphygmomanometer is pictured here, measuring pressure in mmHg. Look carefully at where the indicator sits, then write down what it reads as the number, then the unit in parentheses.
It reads 46 (mmHg)
